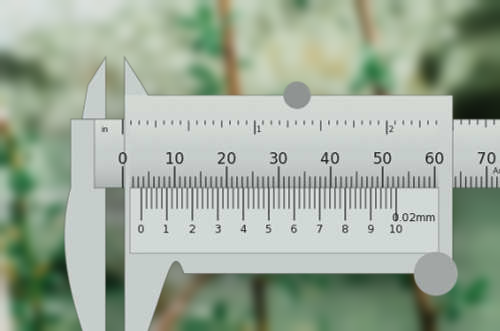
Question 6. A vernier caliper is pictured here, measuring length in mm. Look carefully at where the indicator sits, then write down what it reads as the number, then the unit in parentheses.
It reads 3.6 (mm)
